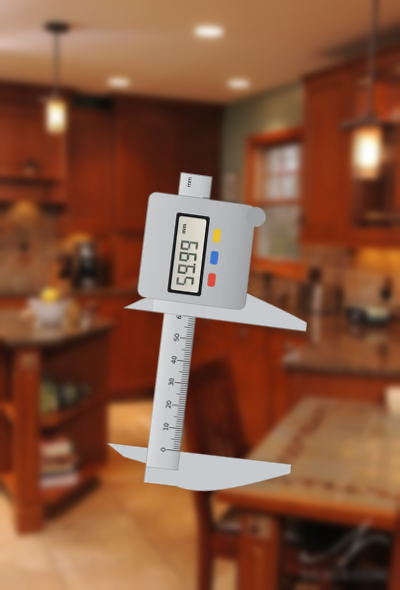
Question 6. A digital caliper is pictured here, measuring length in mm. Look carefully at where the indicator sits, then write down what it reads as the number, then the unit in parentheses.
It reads 59.99 (mm)
